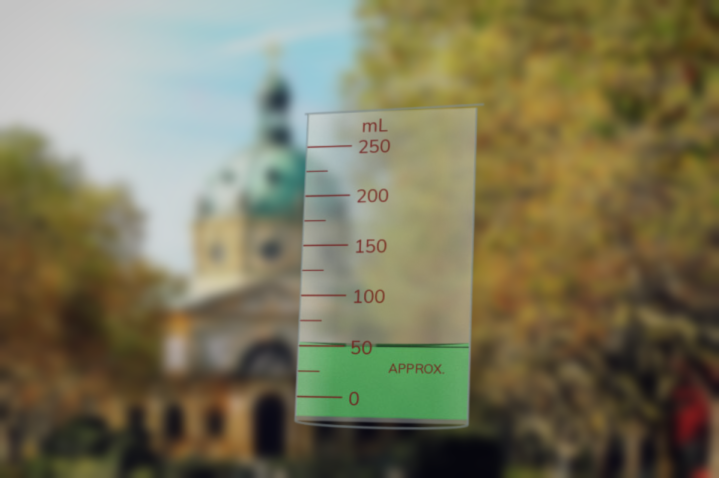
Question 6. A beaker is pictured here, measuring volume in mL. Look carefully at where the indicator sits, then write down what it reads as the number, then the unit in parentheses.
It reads 50 (mL)
